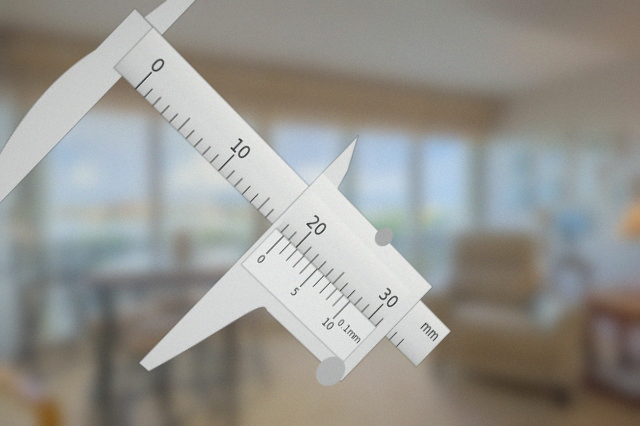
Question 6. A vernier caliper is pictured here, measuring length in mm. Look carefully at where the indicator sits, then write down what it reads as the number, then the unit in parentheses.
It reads 18.4 (mm)
